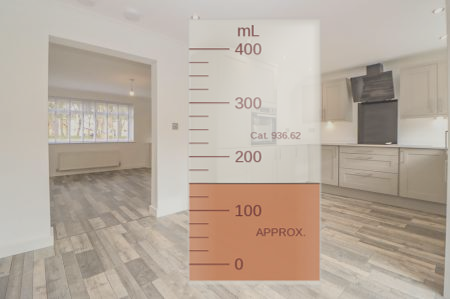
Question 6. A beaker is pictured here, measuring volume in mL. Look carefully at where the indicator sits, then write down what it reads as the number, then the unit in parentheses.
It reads 150 (mL)
